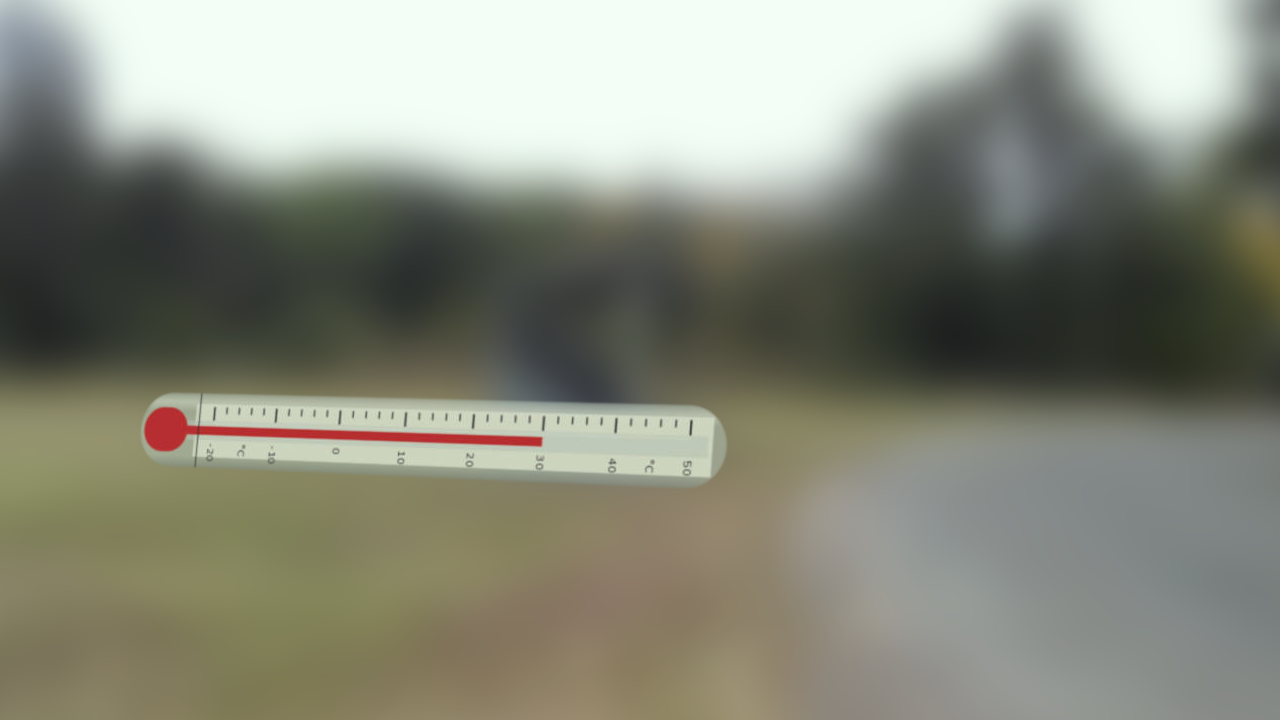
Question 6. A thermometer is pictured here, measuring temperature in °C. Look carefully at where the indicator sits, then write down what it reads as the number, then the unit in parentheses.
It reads 30 (°C)
